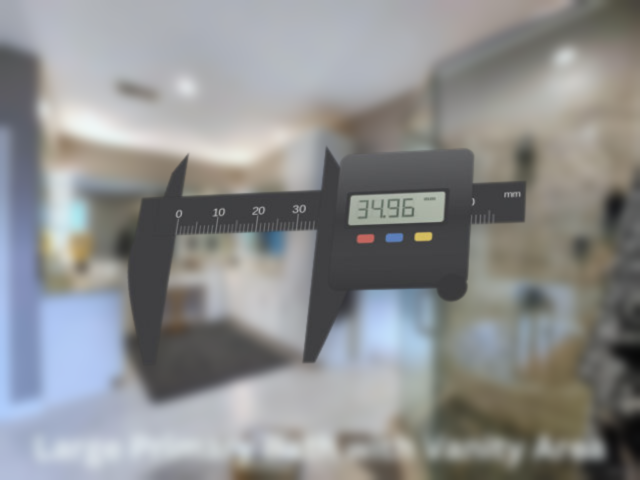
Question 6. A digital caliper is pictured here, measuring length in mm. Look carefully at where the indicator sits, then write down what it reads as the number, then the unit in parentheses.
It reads 34.96 (mm)
